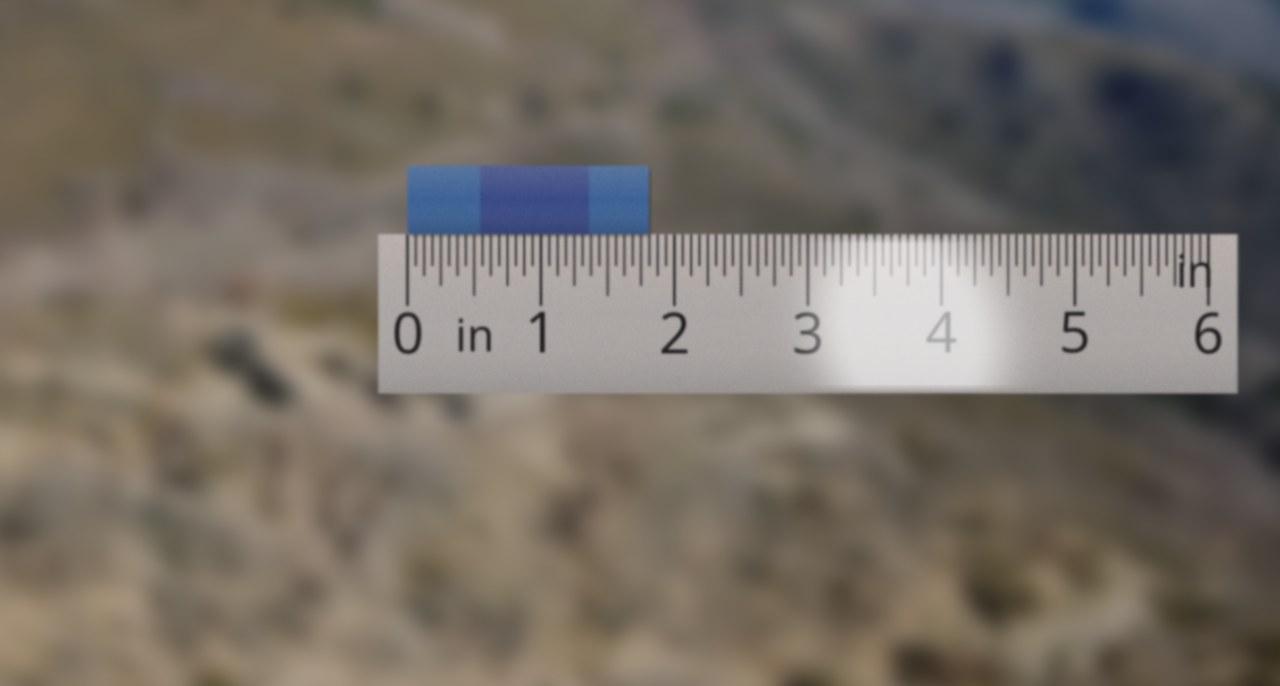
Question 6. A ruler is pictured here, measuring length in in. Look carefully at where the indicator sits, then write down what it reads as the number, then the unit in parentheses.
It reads 1.8125 (in)
